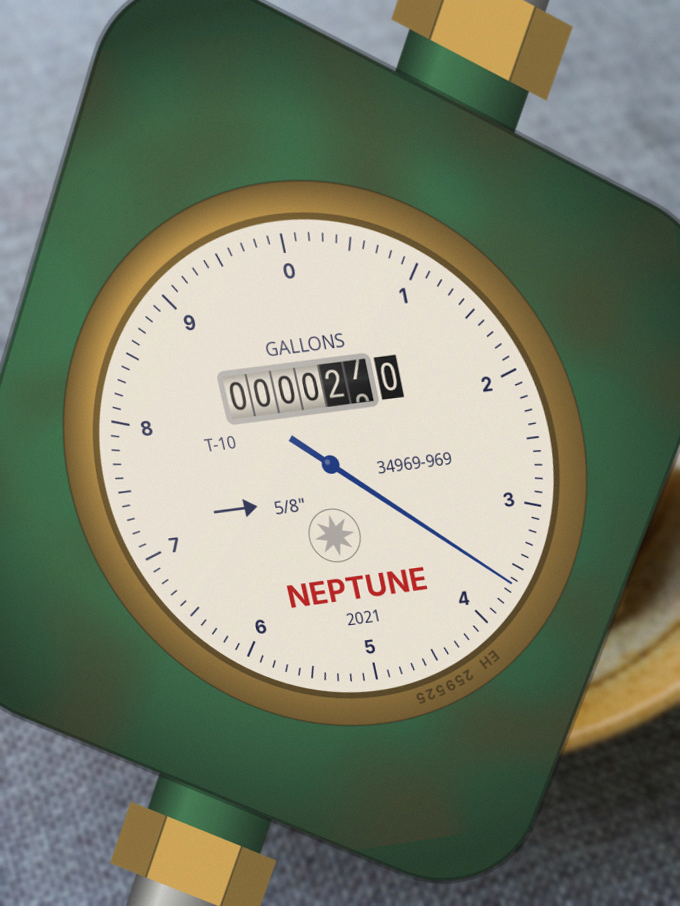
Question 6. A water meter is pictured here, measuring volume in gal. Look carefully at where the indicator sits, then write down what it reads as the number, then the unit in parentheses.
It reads 273.6 (gal)
